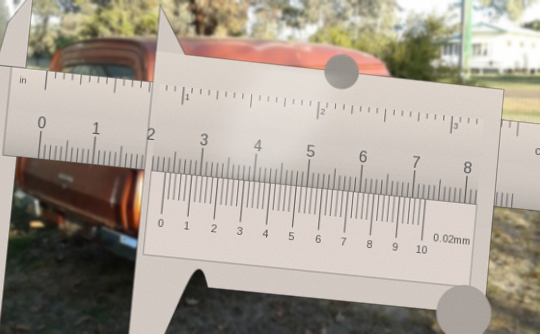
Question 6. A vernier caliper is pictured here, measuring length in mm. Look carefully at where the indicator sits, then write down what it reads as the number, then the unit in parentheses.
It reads 23.5 (mm)
